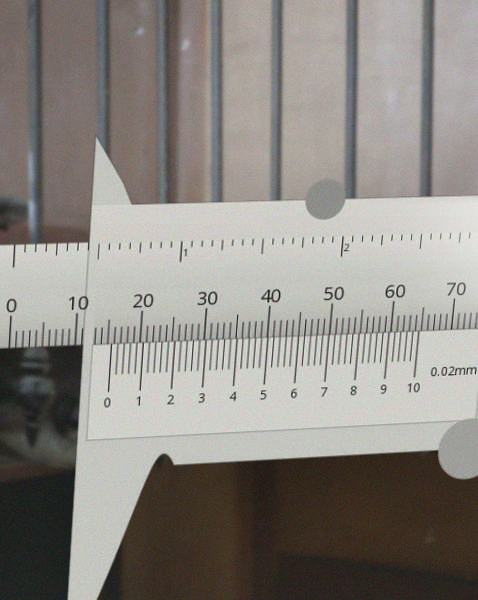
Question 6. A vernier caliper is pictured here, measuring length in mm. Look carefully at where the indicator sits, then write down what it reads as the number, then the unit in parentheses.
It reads 15.6 (mm)
